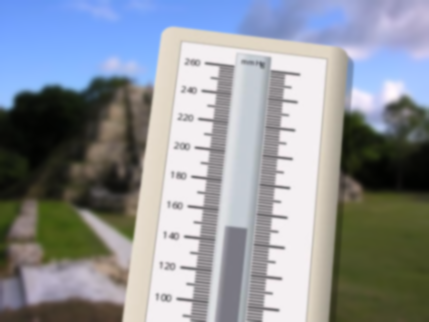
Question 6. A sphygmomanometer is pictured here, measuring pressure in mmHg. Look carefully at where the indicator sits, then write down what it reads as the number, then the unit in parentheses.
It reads 150 (mmHg)
